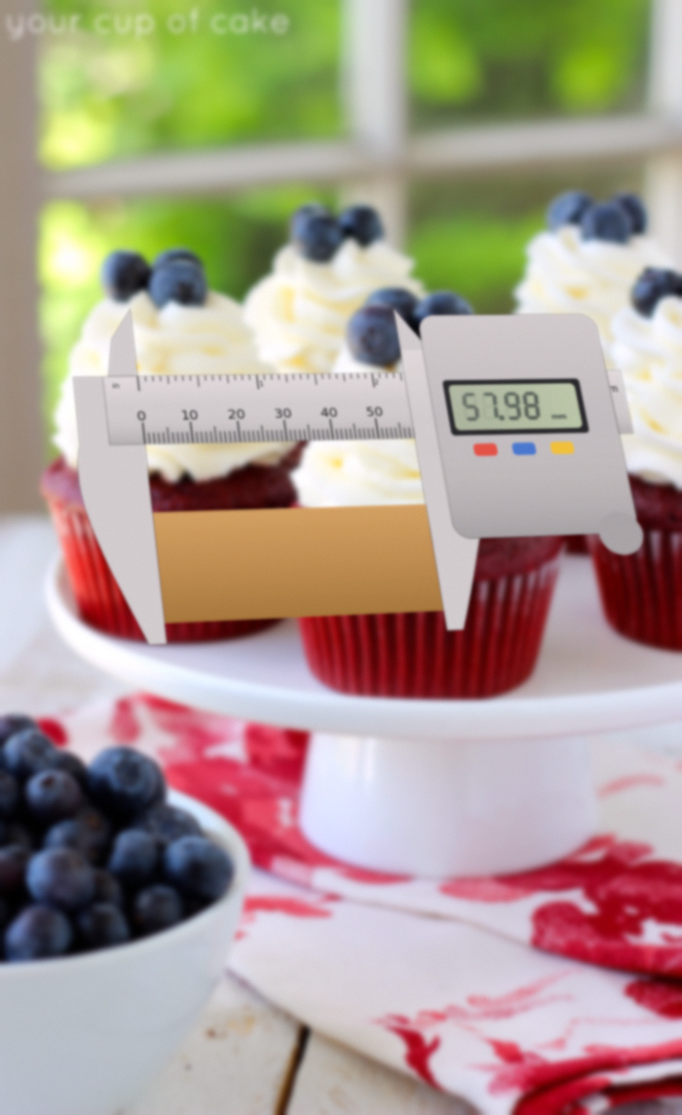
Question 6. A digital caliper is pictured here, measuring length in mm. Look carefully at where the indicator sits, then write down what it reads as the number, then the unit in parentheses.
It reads 57.98 (mm)
